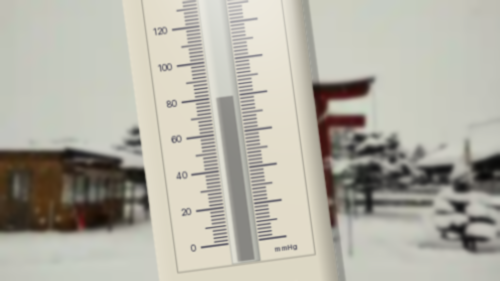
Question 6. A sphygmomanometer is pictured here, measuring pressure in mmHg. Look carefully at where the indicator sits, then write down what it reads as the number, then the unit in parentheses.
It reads 80 (mmHg)
